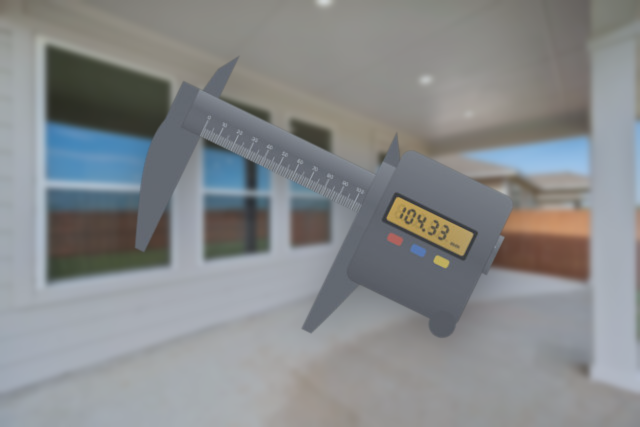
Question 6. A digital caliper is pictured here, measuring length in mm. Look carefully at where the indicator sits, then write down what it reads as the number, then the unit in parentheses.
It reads 104.33 (mm)
